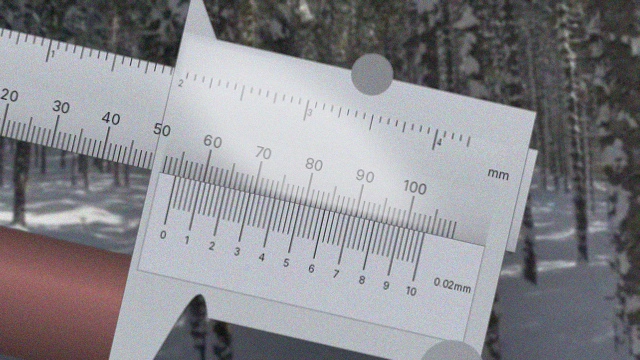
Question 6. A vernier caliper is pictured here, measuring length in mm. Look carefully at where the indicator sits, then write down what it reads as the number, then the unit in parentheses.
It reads 54.5 (mm)
